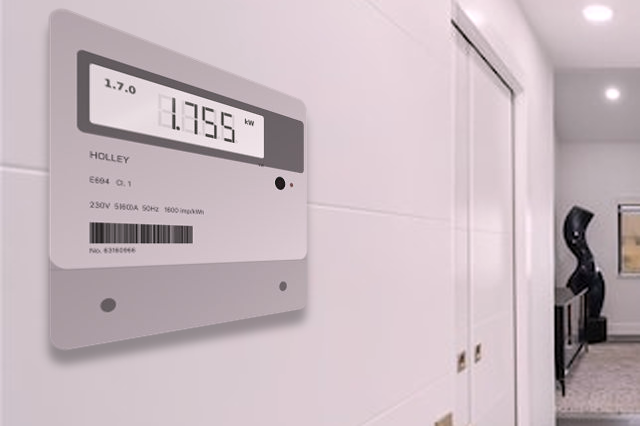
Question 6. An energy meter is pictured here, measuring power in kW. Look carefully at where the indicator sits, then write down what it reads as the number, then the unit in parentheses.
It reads 1.755 (kW)
